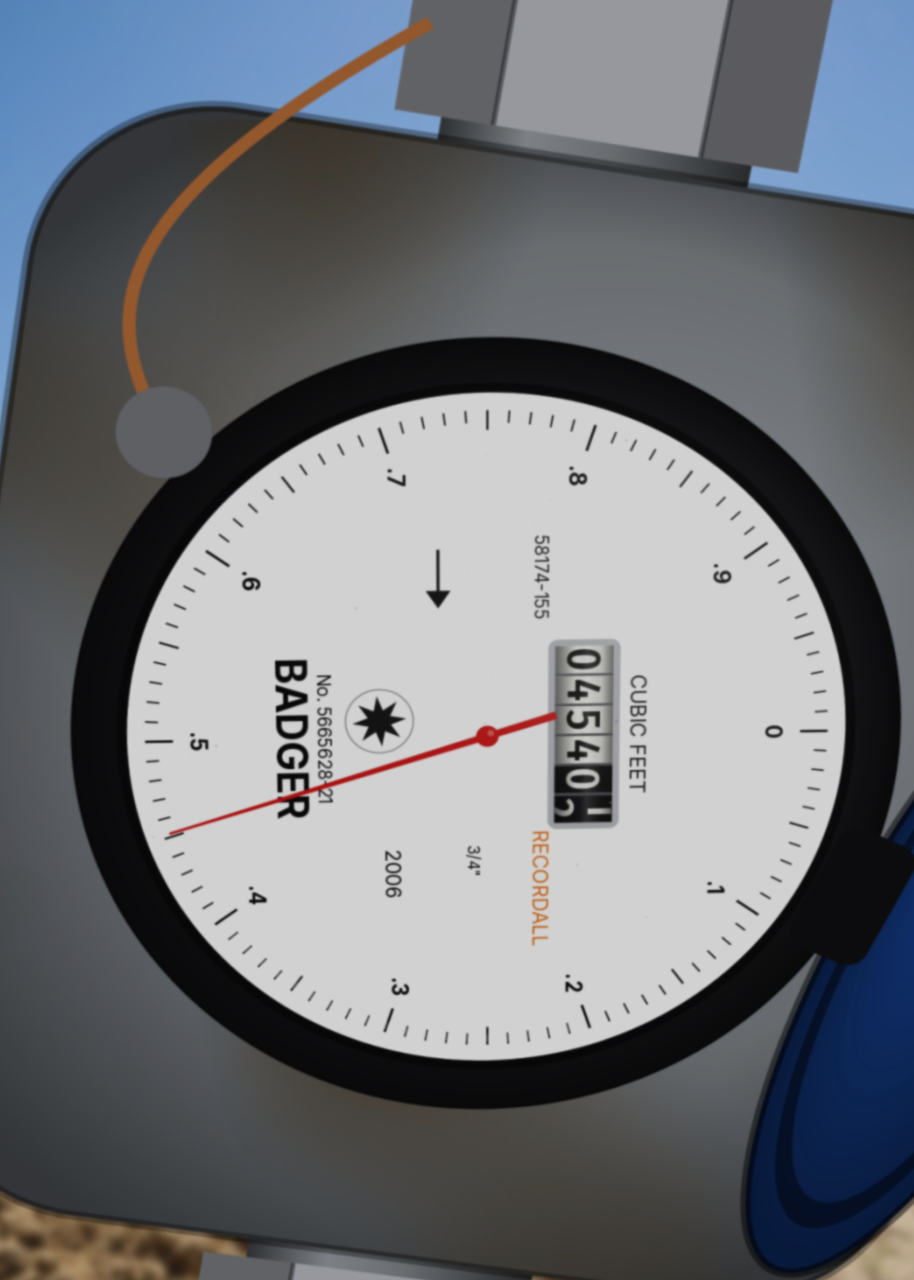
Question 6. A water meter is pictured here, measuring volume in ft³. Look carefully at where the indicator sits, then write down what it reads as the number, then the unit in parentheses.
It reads 45401.45 (ft³)
